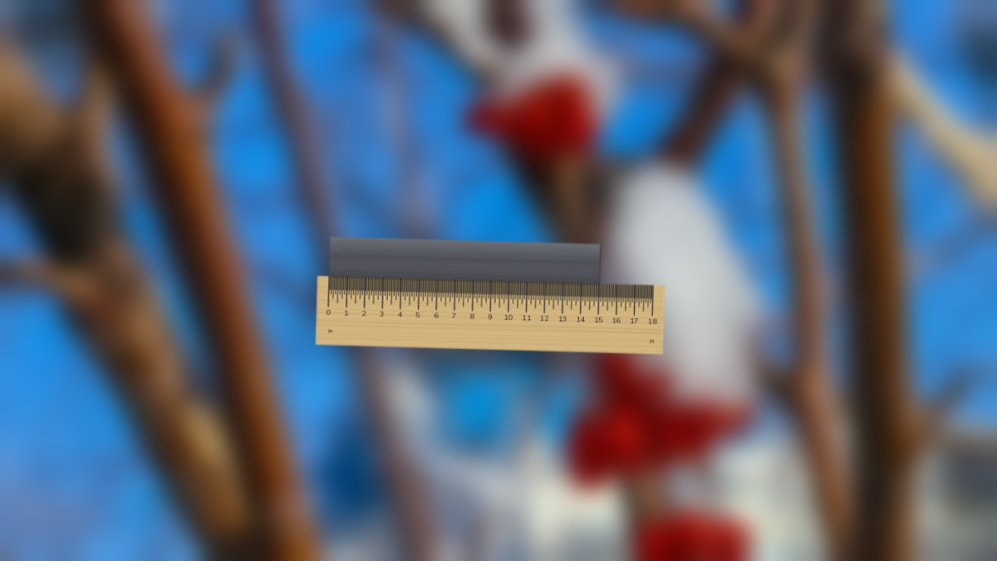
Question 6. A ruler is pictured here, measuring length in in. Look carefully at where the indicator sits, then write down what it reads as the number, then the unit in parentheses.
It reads 15 (in)
